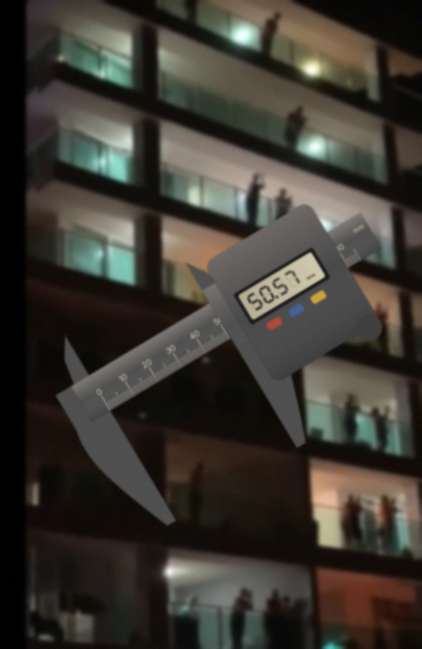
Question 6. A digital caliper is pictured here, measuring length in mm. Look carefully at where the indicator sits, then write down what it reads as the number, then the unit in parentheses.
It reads 50.57 (mm)
